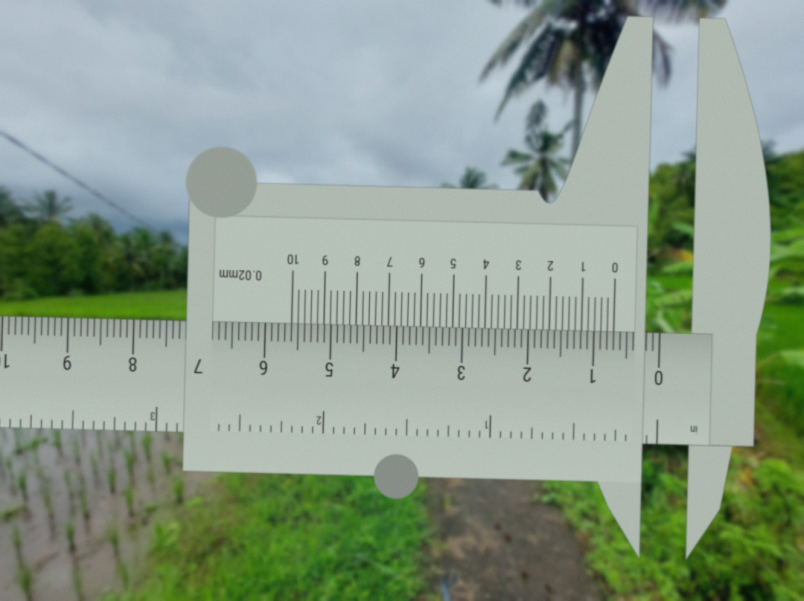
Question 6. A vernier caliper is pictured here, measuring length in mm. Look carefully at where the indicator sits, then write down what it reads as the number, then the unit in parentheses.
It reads 7.0 (mm)
